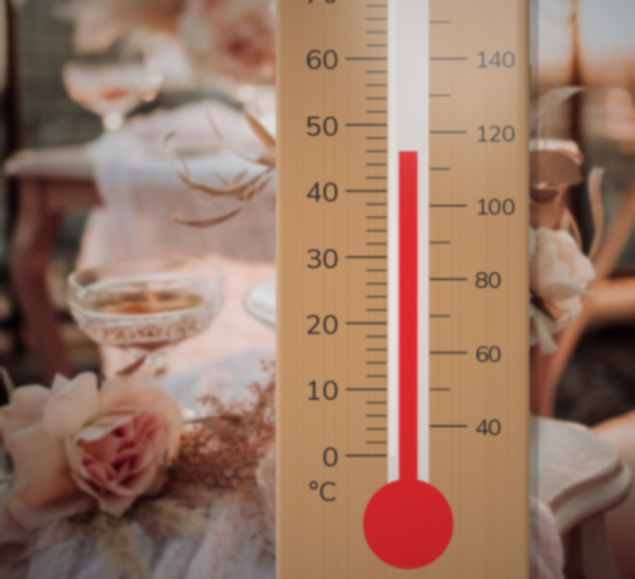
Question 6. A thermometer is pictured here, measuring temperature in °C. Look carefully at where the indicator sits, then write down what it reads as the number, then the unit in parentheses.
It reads 46 (°C)
